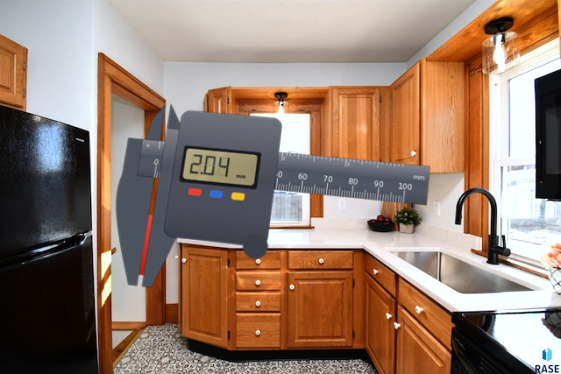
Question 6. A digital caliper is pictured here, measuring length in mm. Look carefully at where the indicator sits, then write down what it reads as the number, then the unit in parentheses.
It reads 2.04 (mm)
